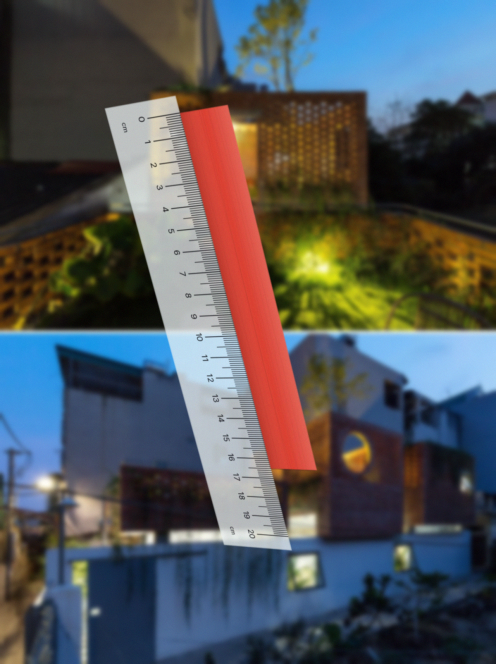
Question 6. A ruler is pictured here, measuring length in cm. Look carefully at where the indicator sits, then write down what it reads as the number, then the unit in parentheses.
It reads 16.5 (cm)
